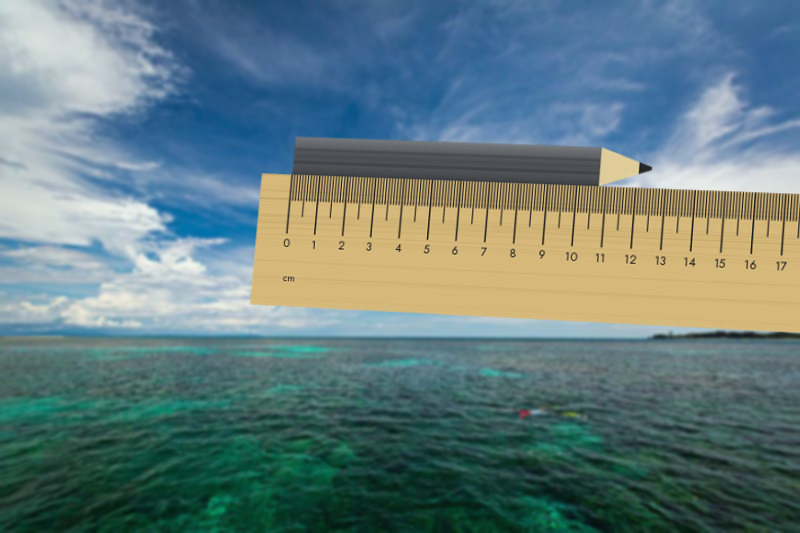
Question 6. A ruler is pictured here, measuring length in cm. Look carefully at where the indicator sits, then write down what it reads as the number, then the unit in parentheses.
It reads 12.5 (cm)
